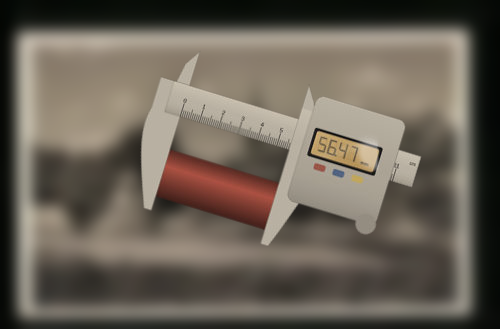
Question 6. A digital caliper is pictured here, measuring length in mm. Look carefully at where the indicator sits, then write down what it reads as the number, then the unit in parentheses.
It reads 56.47 (mm)
